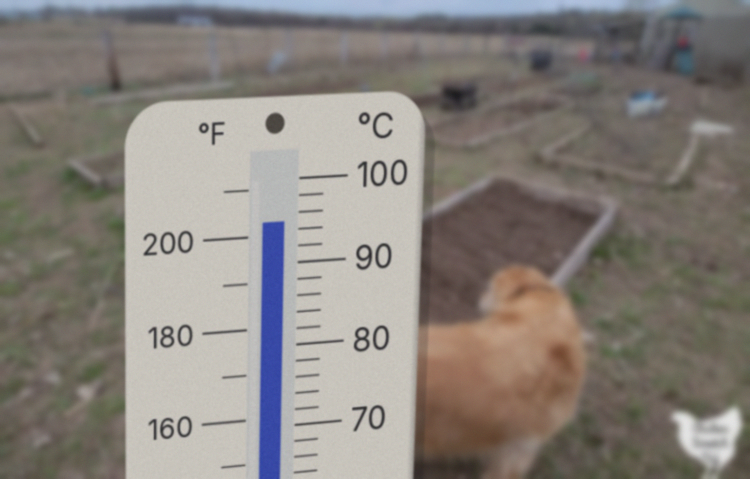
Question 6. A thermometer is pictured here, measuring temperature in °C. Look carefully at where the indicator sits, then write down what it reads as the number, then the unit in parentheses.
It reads 95 (°C)
